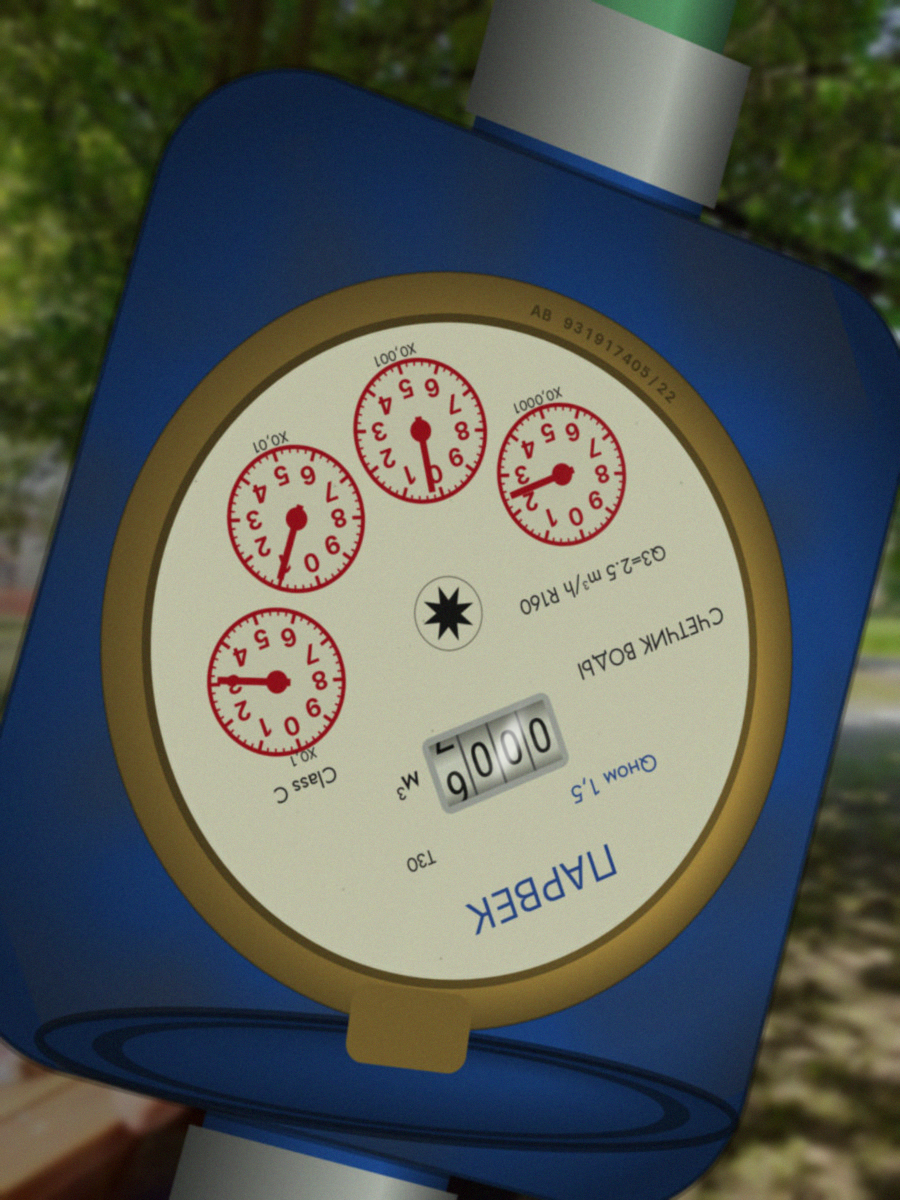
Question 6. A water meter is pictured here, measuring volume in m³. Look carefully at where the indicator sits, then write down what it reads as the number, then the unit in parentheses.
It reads 6.3102 (m³)
